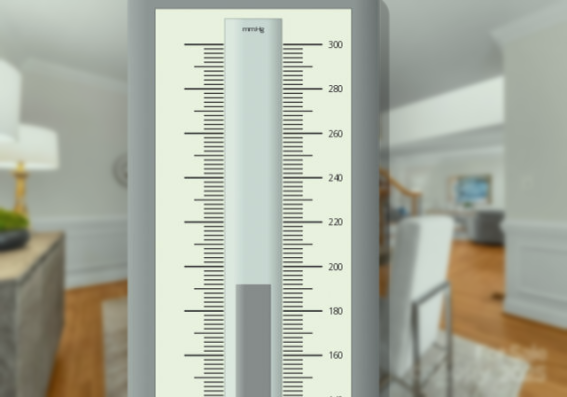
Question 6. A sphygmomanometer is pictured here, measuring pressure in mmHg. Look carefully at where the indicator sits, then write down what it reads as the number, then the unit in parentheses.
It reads 192 (mmHg)
